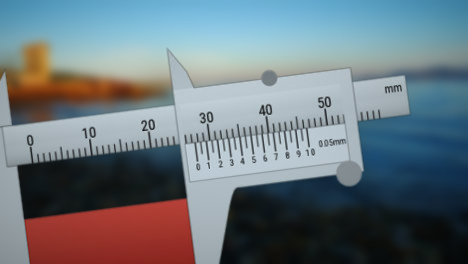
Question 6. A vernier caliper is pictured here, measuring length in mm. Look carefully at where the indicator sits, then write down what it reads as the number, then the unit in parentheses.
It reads 27.5 (mm)
